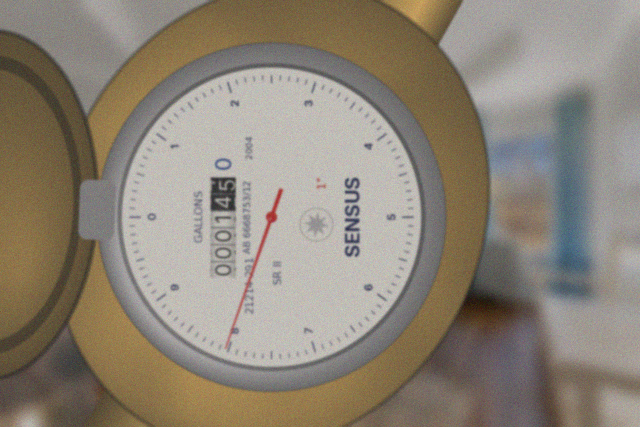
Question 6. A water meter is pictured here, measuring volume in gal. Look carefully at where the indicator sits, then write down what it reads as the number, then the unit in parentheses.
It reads 1448.0 (gal)
